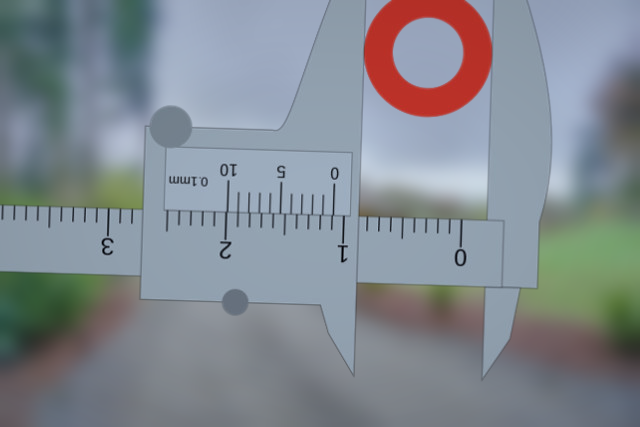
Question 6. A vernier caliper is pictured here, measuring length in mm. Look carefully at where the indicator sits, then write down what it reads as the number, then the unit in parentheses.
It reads 10.9 (mm)
